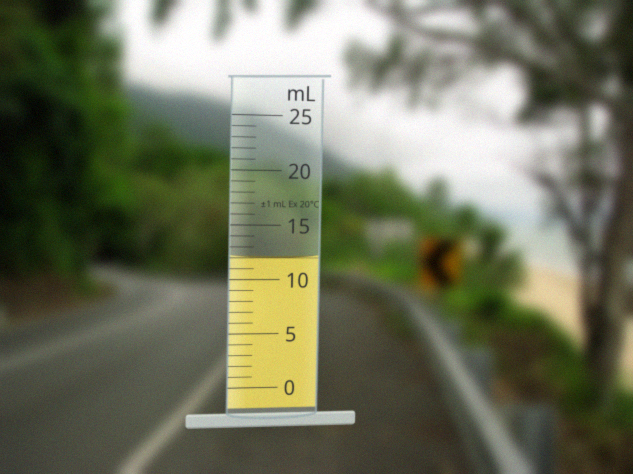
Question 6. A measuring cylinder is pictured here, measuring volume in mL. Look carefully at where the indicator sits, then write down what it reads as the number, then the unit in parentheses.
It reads 12 (mL)
